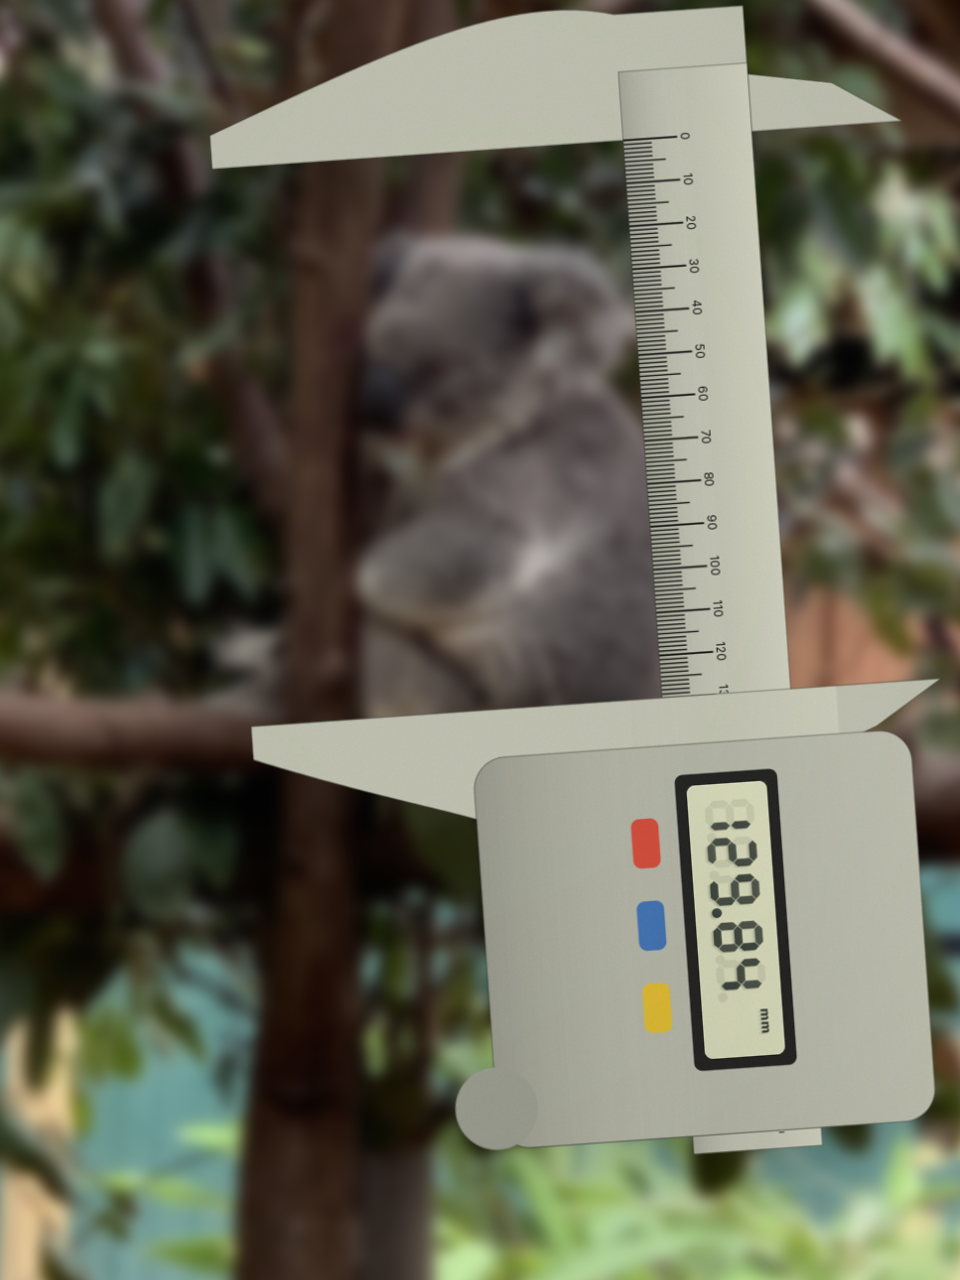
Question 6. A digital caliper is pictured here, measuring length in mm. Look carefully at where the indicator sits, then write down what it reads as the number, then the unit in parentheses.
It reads 129.84 (mm)
